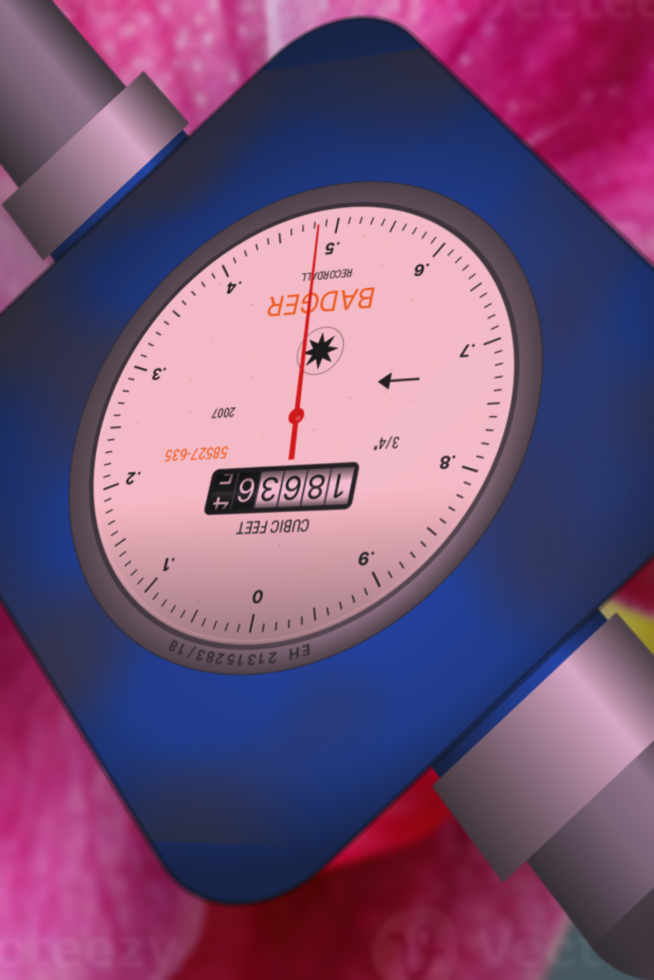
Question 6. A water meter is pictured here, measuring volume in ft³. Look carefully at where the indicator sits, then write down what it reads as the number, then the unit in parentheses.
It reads 186364.48 (ft³)
